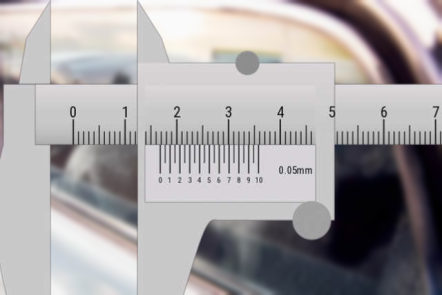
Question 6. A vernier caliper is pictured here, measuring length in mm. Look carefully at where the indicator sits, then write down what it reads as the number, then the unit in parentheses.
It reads 16.8 (mm)
